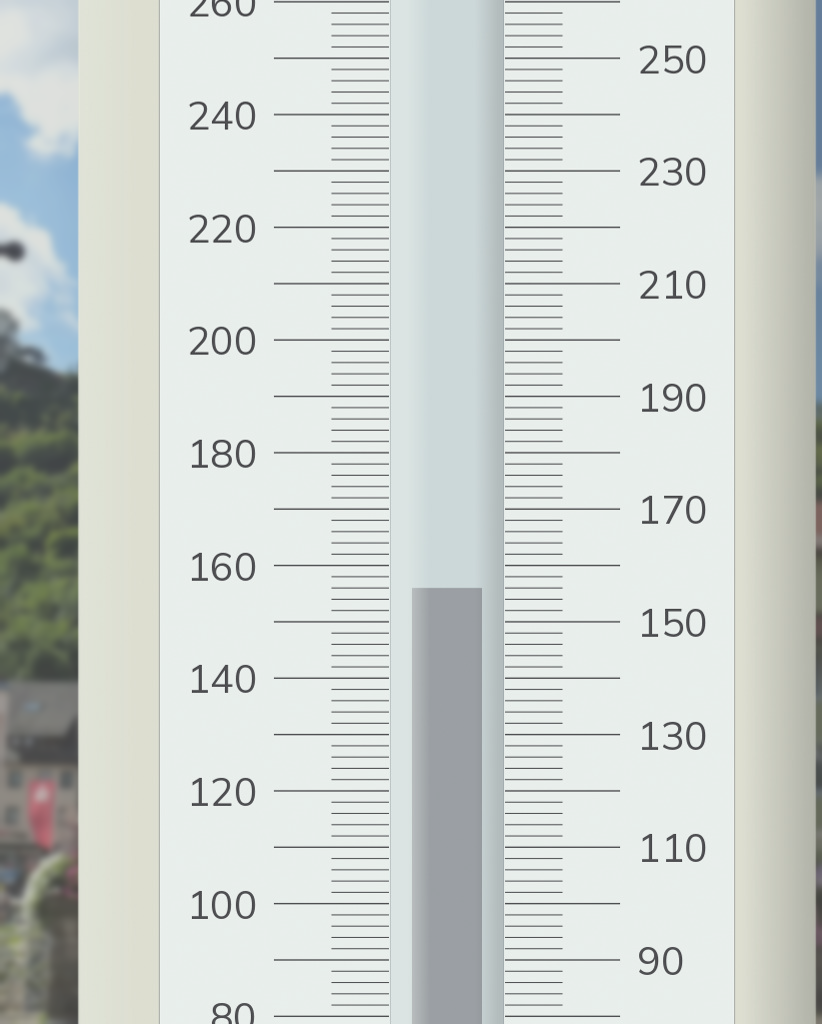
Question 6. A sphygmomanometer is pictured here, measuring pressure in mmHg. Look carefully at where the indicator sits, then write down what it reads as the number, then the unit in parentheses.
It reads 156 (mmHg)
